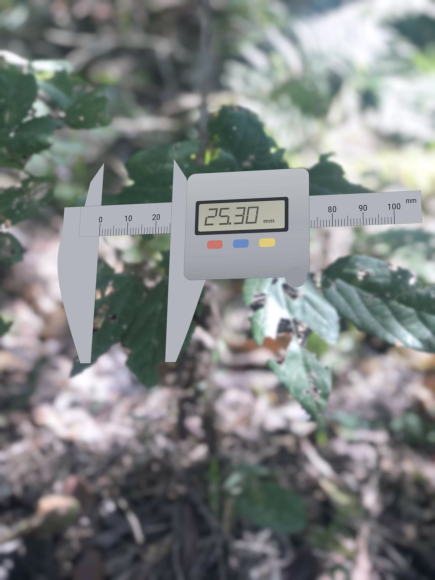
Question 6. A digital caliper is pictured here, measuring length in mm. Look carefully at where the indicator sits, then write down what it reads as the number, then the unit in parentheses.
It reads 25.30 (mm)
